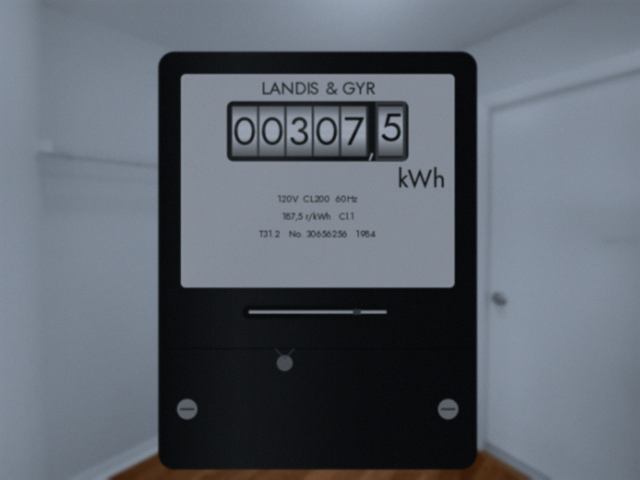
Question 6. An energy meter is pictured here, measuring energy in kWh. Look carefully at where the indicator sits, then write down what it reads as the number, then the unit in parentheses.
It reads 307.5 (kWh)
